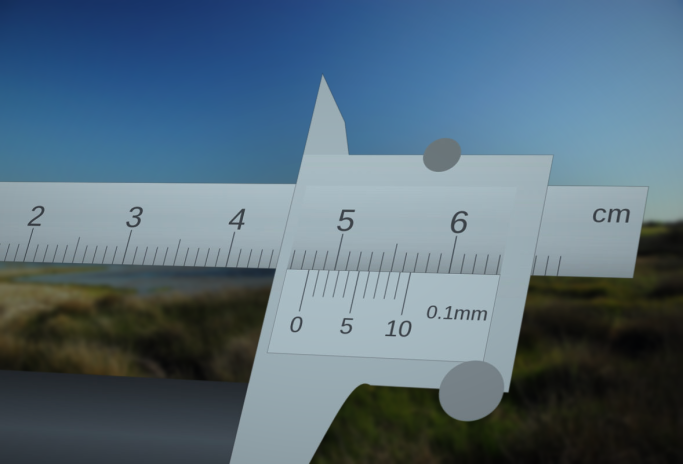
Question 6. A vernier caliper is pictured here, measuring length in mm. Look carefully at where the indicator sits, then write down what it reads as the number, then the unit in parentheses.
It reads 47.7 (mm)
